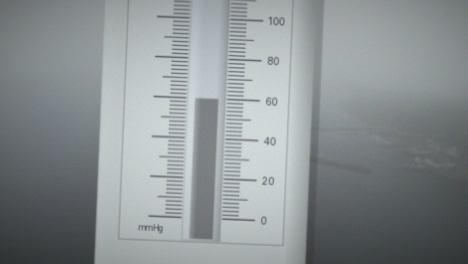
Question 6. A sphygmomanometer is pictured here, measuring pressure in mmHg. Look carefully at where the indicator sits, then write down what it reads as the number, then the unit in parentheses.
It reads 60 (mmHg)
